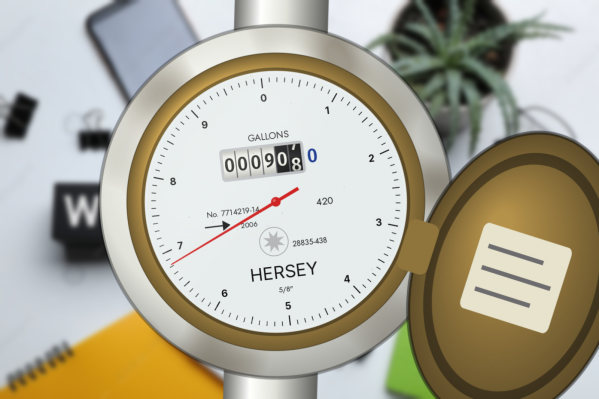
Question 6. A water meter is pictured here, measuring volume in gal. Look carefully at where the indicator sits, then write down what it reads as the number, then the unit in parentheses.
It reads 9076.8 (gal)
